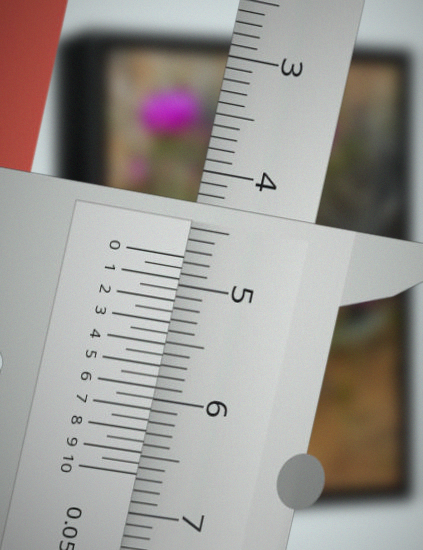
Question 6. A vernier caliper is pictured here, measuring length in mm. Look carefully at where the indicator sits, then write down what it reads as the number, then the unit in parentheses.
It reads 47.6 (mm)
